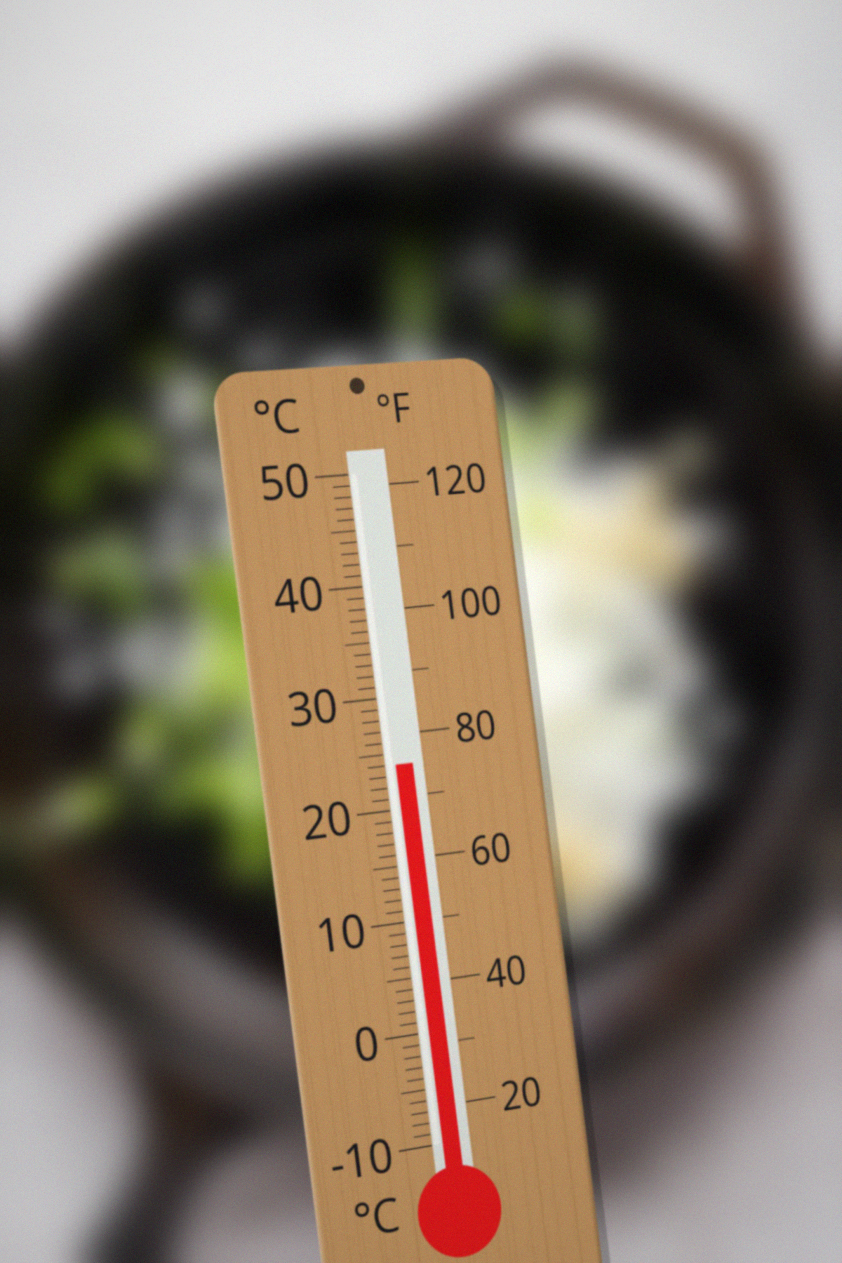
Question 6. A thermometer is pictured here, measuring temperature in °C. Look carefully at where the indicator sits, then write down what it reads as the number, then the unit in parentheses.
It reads 24 (°C)
